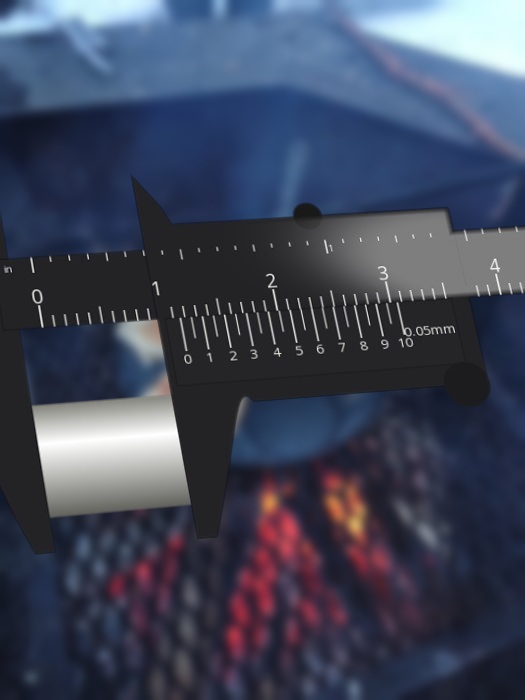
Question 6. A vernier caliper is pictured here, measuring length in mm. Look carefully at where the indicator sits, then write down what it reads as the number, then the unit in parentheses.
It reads 11.6 (mm)
